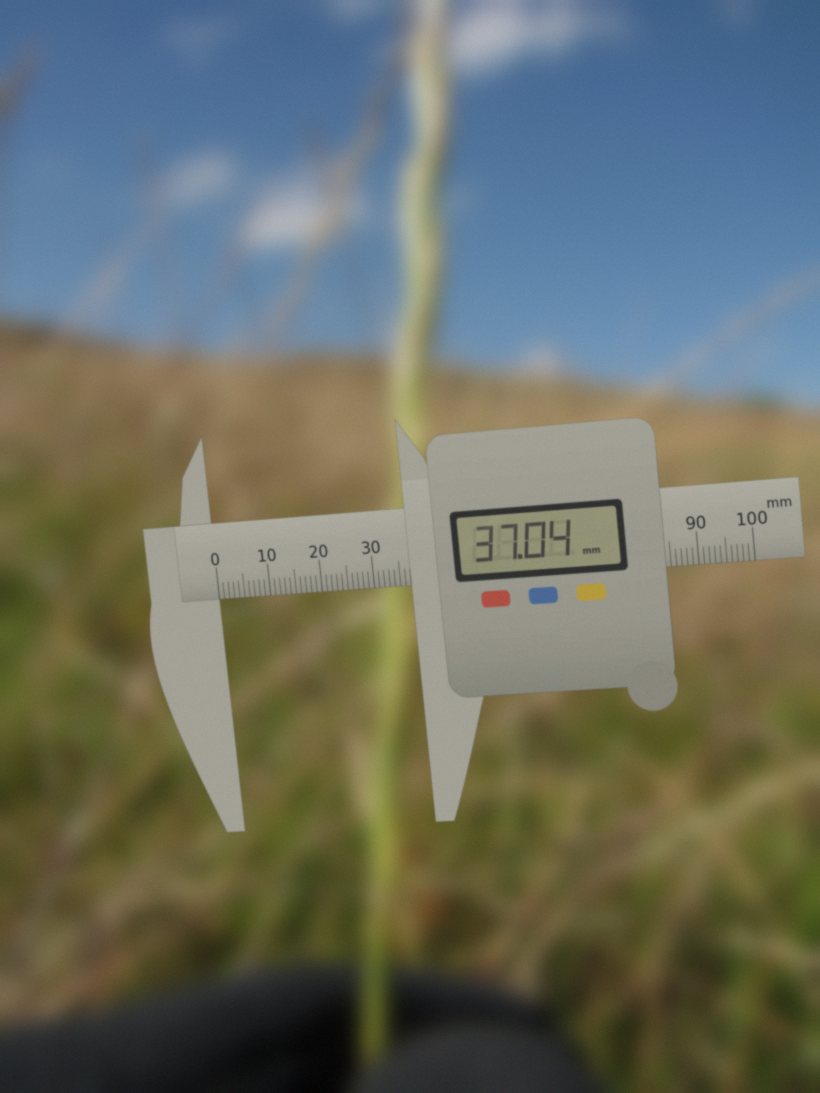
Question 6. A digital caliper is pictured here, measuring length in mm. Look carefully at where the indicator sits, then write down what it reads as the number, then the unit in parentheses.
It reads 37.04 (mm)
